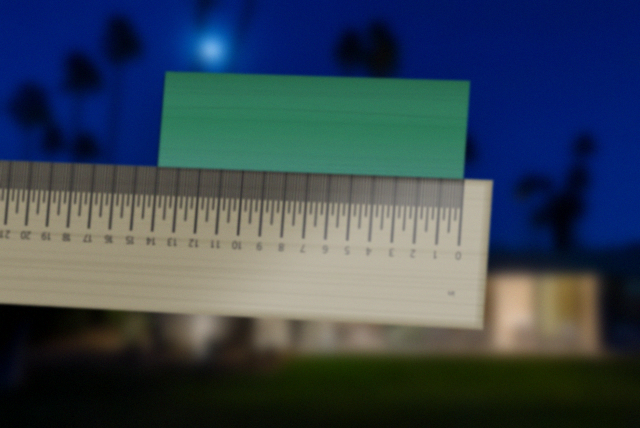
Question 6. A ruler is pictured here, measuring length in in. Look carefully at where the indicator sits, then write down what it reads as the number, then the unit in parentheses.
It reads 14 (in)
